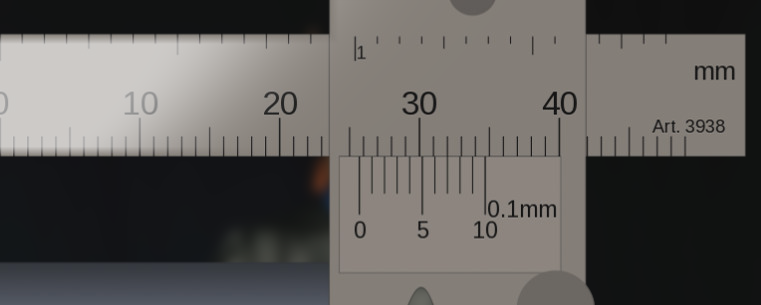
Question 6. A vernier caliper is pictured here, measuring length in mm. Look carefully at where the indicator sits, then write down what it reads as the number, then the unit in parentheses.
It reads 25.7 (mm)
